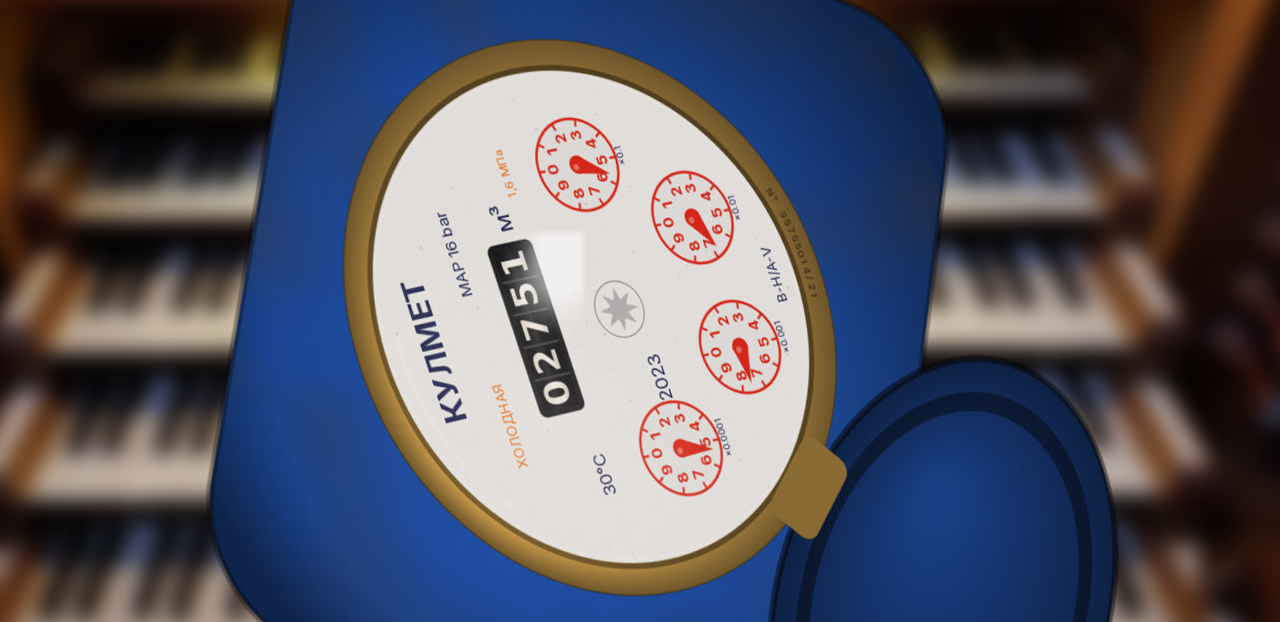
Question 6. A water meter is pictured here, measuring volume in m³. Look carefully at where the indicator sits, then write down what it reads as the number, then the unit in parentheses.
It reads 2751.5675 (m³)
